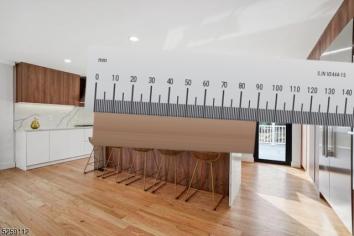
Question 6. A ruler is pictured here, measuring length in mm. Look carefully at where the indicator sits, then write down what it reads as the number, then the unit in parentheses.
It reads 90 (mm)
